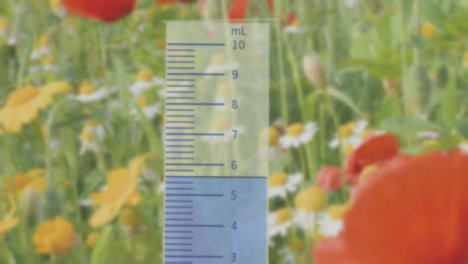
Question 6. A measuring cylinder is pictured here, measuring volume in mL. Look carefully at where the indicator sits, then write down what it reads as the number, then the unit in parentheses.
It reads 5.6 (mL)
